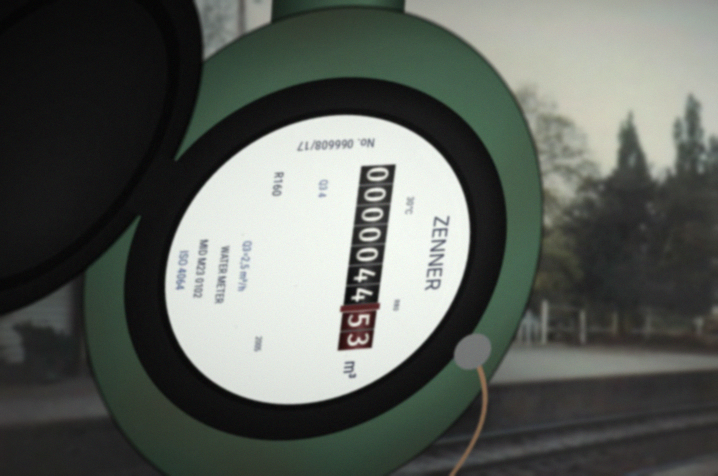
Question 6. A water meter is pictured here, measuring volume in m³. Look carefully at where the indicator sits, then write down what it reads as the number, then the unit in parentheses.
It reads 44.53 (m³)
